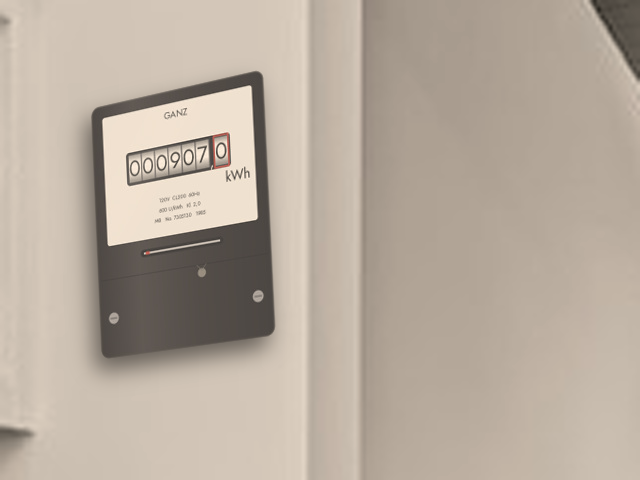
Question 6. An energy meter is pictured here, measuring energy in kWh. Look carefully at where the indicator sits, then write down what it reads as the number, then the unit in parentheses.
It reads 907.0 (kWh)
